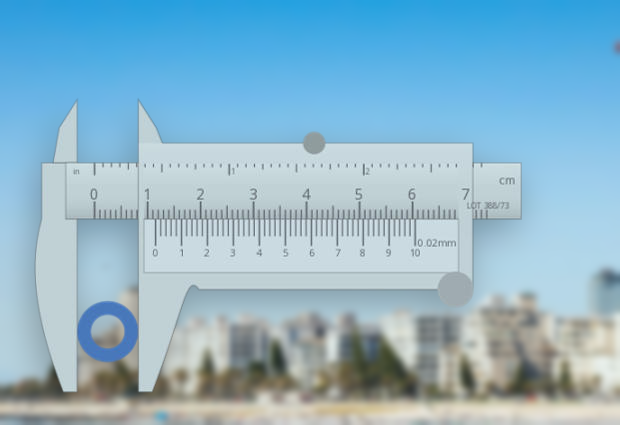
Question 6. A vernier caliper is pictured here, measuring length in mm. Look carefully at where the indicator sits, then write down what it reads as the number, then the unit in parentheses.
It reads 11.5 (mm)
